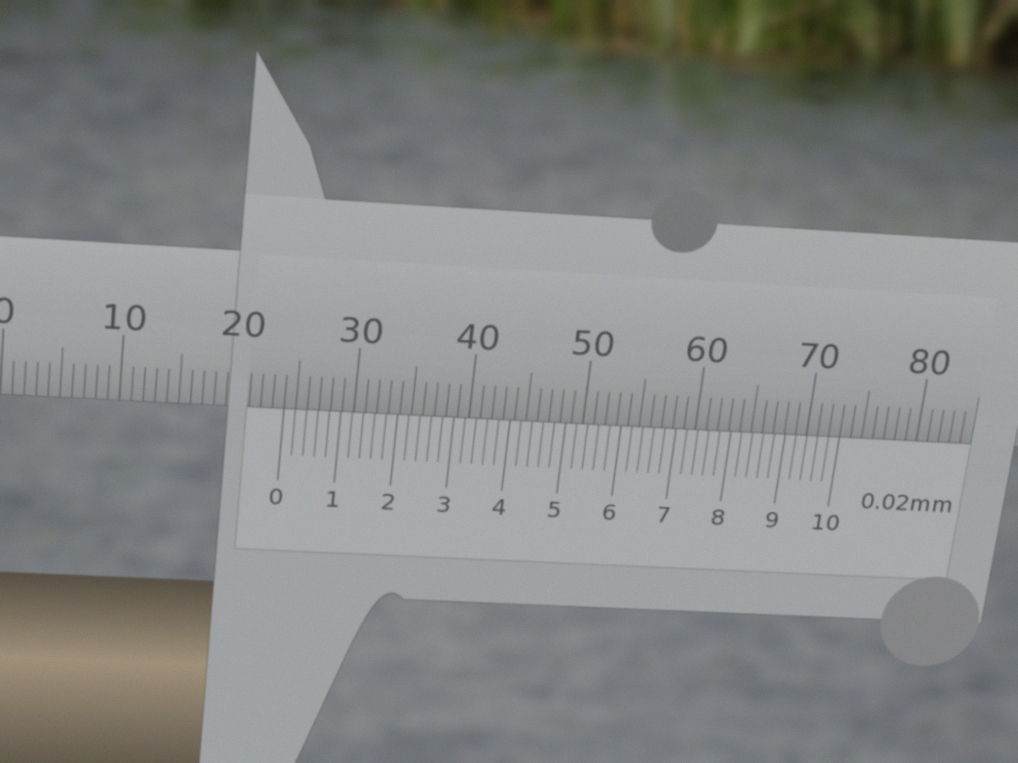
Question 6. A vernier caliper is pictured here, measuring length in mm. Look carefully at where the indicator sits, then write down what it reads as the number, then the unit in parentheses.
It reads 24.0 (mm)
